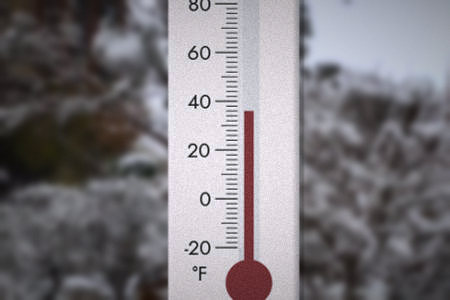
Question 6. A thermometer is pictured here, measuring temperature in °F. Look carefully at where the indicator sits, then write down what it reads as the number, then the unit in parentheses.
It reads 36 (°F)
